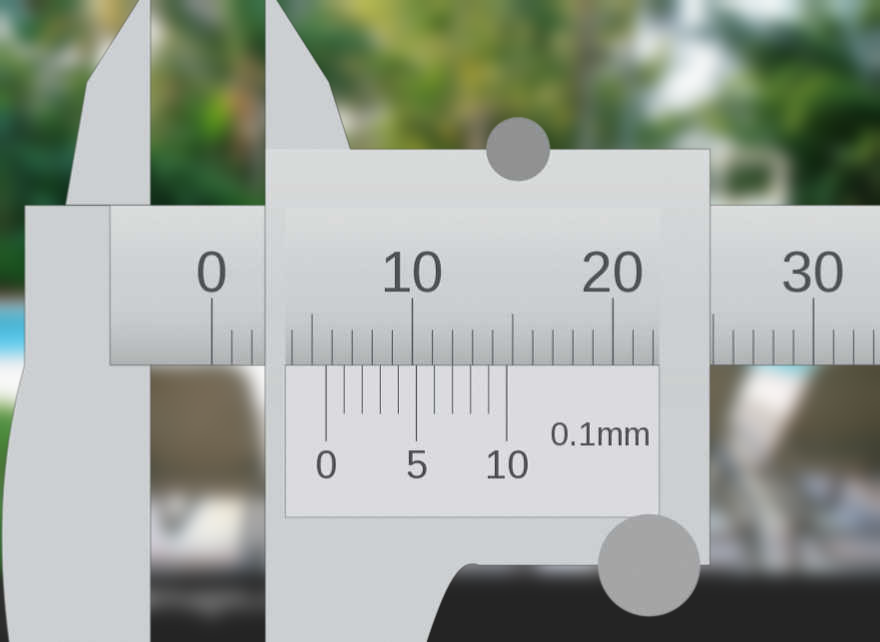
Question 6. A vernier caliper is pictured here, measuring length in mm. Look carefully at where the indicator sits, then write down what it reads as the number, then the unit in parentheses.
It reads 5.7 (mm)
